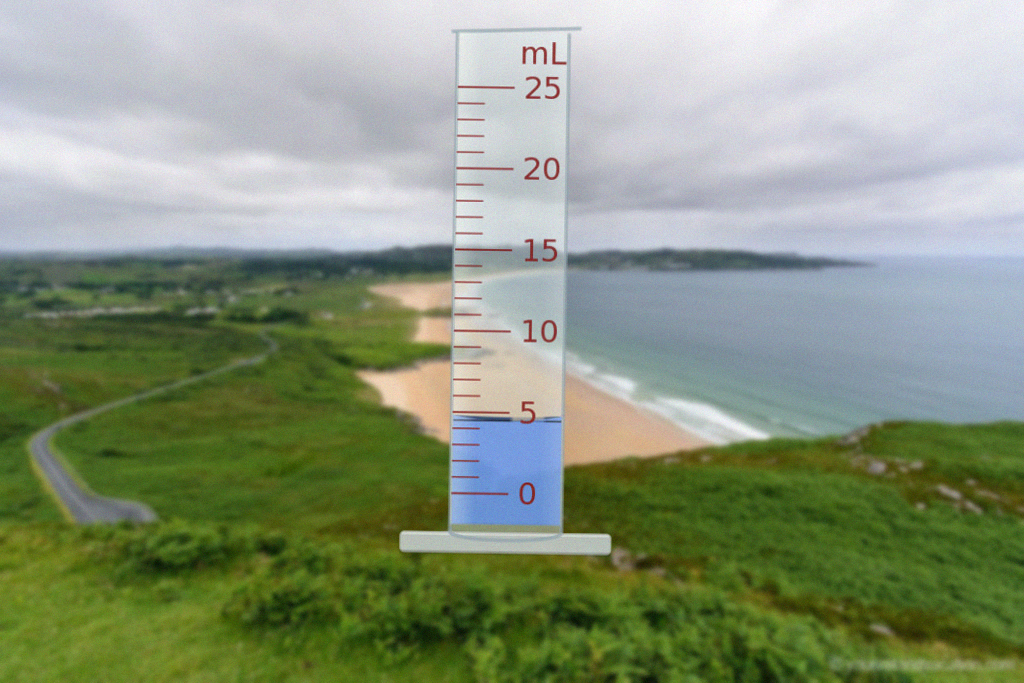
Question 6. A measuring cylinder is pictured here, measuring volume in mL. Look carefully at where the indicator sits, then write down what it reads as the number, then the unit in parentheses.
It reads 4.5 (mL)
